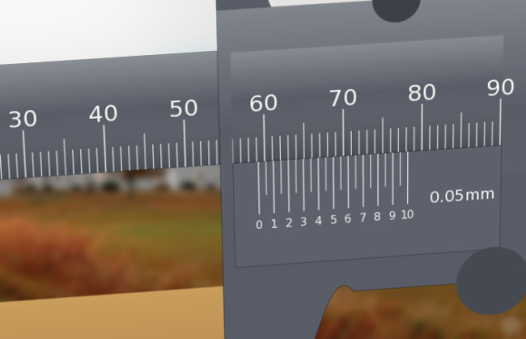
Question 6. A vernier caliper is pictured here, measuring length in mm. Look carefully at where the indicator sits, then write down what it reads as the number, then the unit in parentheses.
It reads 59.2 (mm)
